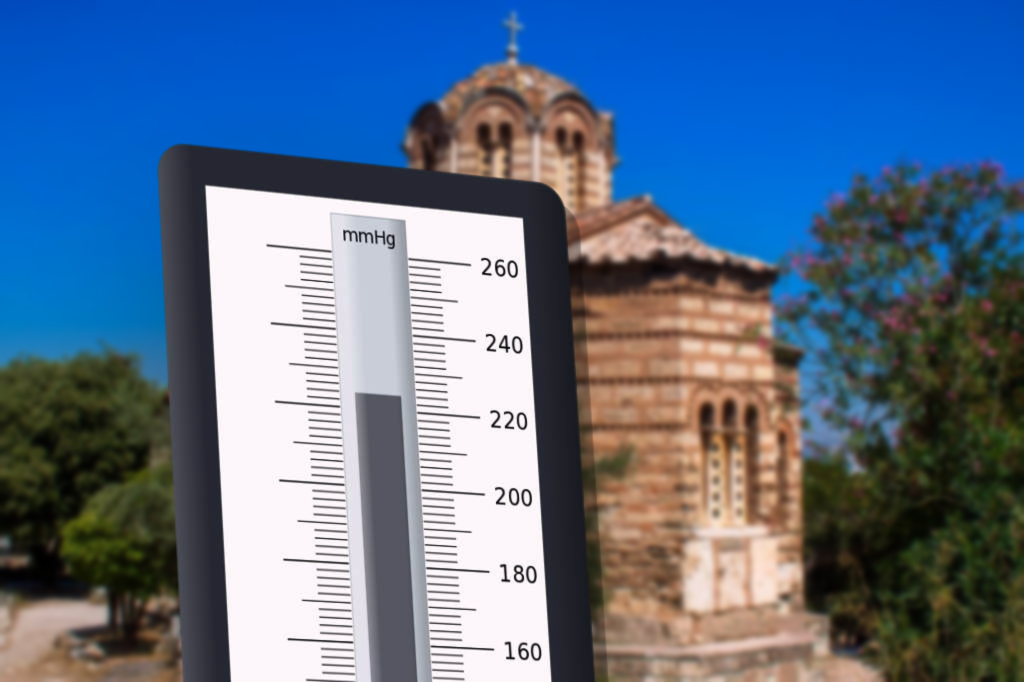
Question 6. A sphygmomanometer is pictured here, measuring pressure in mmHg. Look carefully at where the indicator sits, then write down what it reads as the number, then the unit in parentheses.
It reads 224 (mmHg)
